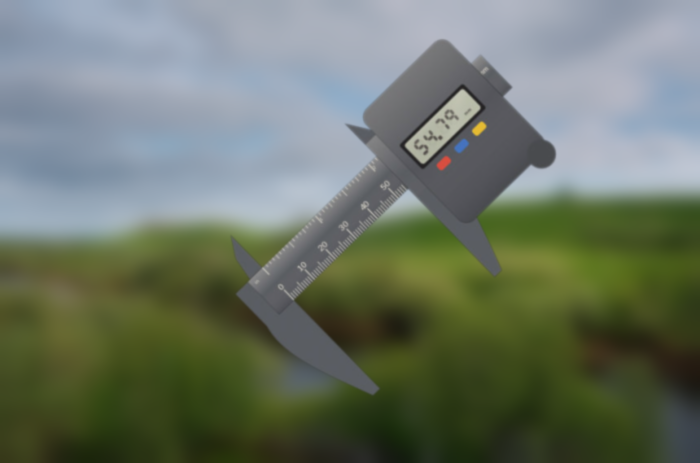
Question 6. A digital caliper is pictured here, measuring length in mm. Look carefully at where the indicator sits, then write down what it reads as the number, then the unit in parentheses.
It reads 54.79 (mm)
